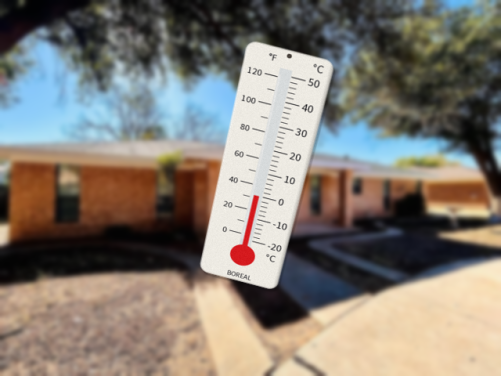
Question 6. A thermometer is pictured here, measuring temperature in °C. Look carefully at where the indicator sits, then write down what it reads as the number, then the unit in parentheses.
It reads 0 (°C)
